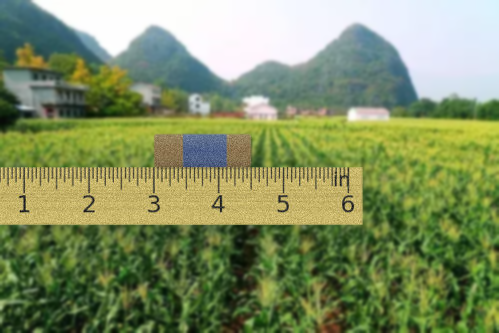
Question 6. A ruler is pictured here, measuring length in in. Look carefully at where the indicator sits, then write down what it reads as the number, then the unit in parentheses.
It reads 1.5 (in)
